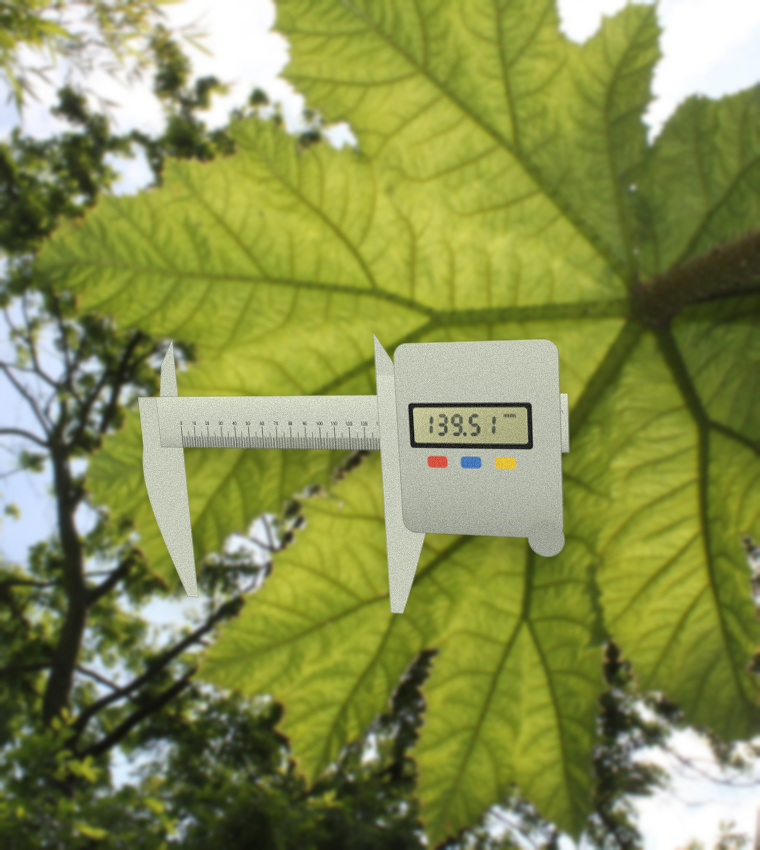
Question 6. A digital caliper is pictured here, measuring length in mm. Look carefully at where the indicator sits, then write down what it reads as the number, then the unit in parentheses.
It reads 139.51 (mm)
